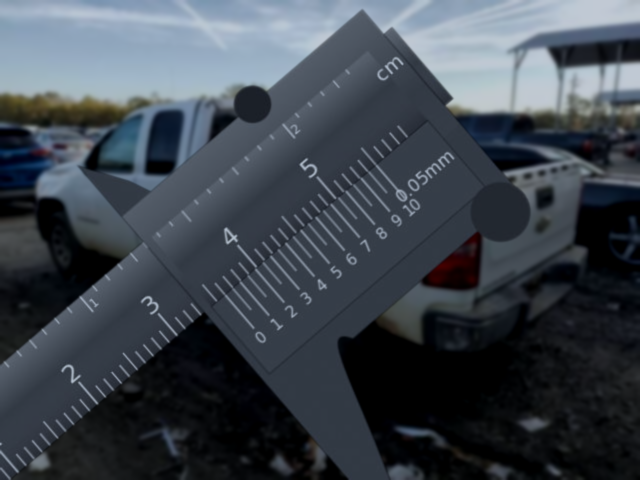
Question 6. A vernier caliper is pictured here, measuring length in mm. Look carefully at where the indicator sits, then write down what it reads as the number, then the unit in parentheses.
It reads 36.0 (mm)
